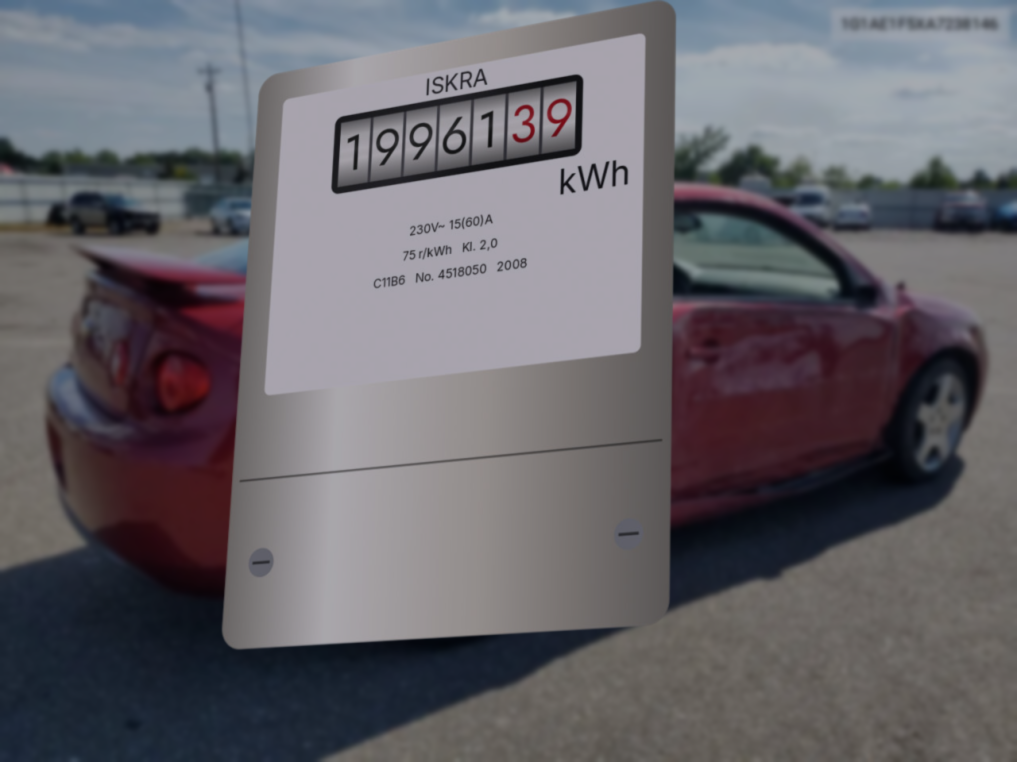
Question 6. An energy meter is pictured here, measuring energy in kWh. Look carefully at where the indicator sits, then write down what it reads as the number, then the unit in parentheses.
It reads 19961.39 (kWh)
